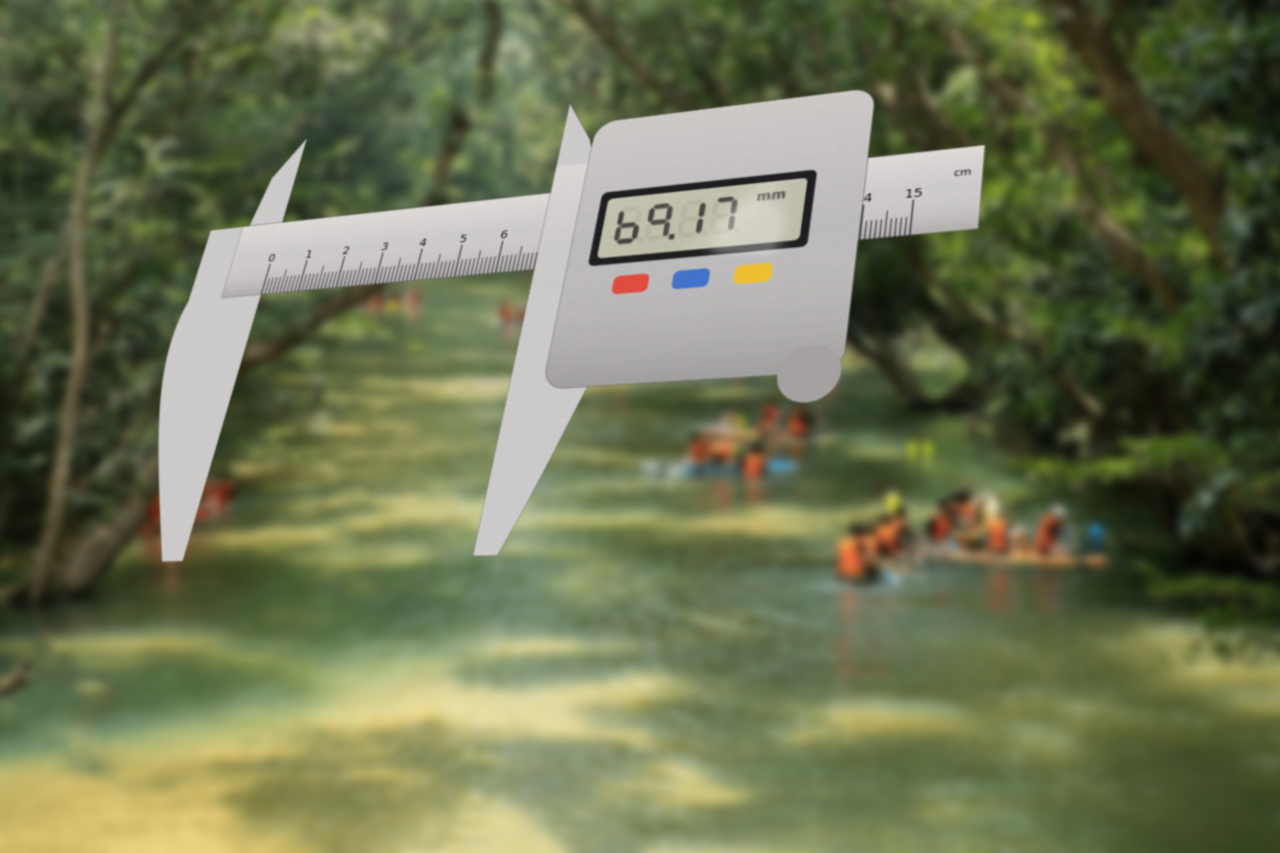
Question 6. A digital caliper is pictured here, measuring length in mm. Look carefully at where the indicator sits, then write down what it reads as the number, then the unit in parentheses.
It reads 69.17 (mm)
